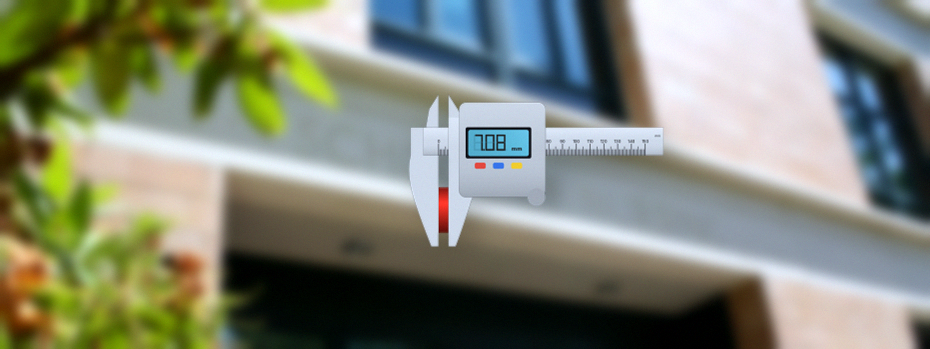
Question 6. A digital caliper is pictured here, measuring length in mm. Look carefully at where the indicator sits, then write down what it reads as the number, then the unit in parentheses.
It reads 7.08 (mm)
